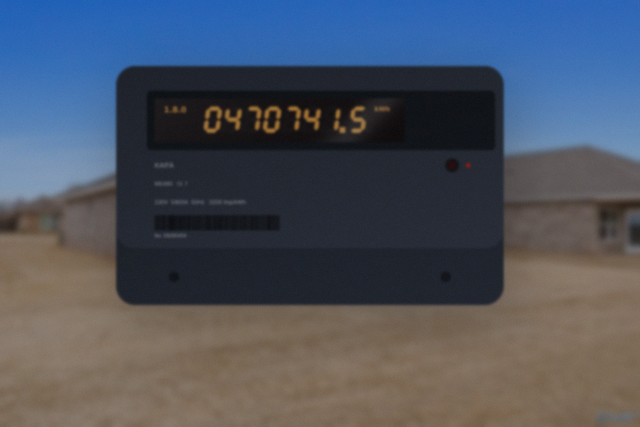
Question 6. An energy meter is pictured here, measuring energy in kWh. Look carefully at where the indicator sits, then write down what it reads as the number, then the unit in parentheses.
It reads 470741.5 (kWh)
